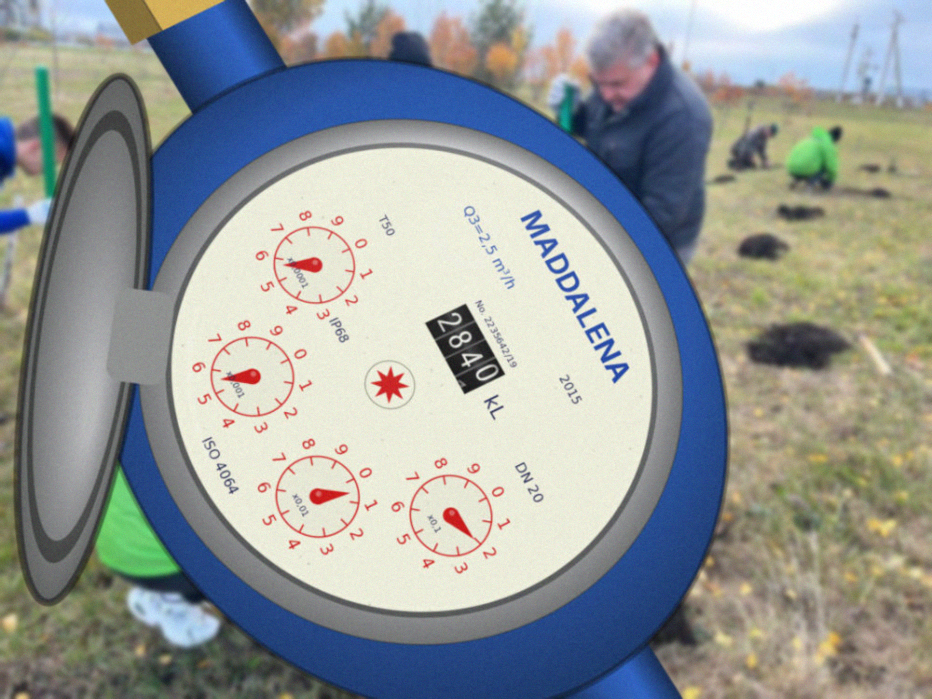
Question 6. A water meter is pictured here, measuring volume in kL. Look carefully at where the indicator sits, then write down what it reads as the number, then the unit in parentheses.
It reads 2840.2055 (kL)
